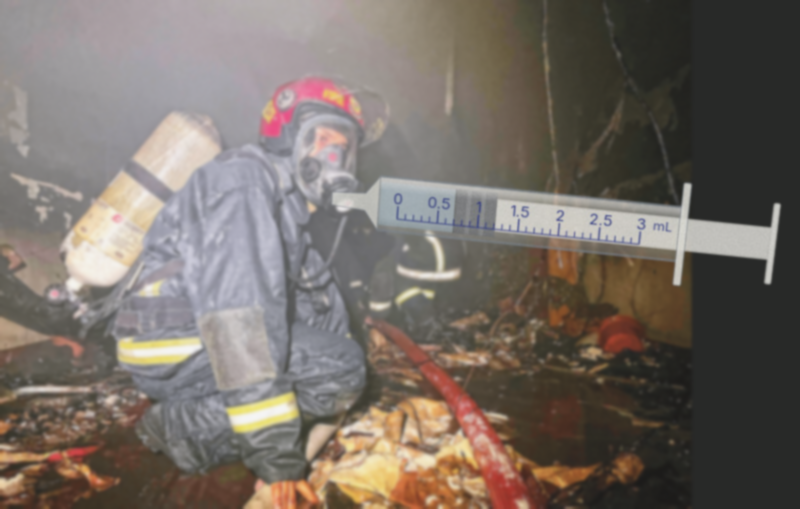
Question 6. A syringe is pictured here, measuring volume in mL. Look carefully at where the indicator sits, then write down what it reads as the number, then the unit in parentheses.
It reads 0.7 (mL)
